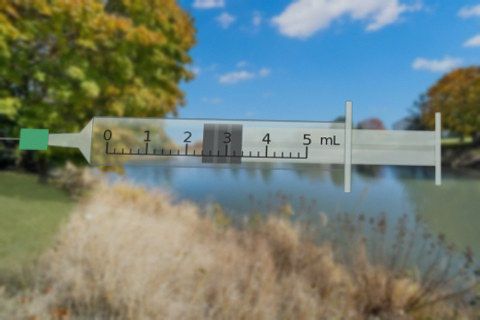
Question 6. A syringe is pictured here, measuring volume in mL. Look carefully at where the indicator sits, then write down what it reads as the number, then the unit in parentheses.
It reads 2.4 (mL)
